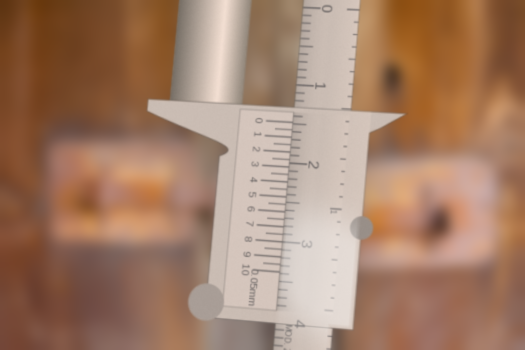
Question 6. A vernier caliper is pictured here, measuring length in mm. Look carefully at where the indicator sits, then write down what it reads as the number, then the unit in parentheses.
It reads 14.8 (mm)
